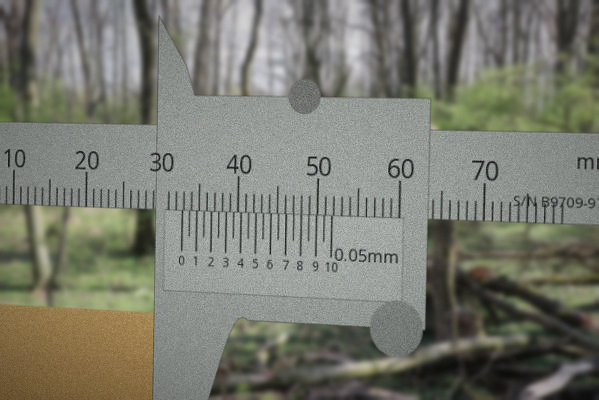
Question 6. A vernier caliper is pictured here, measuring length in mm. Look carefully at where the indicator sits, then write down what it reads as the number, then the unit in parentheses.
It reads 32.8 (mm)
